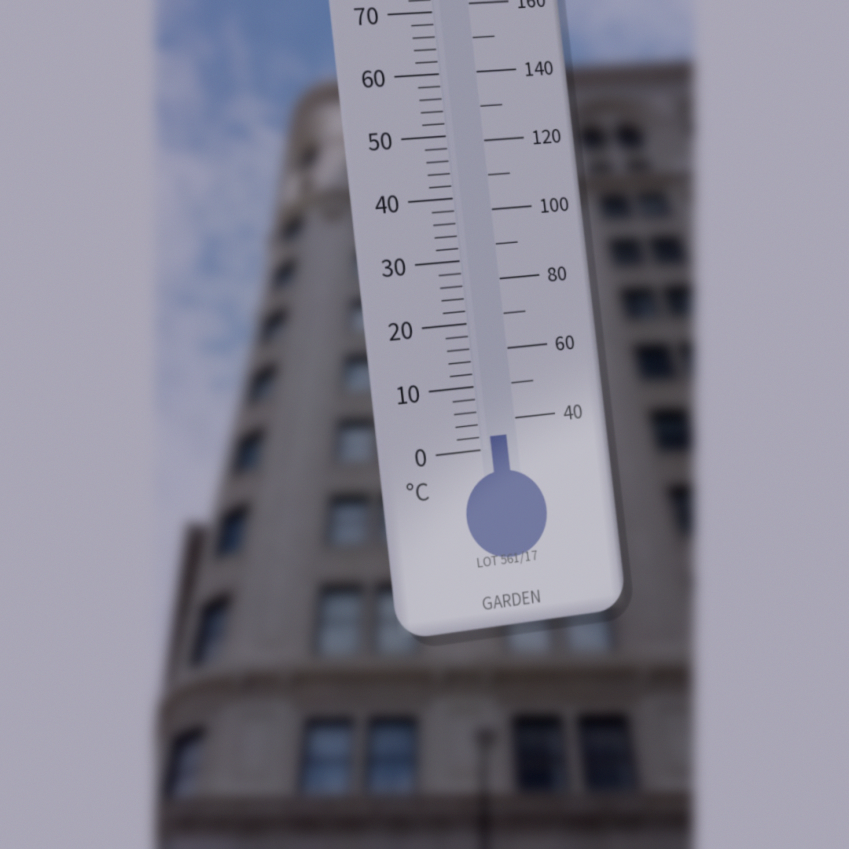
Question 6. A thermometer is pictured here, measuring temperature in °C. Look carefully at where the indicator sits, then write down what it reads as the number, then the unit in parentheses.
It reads 2 (°C)
